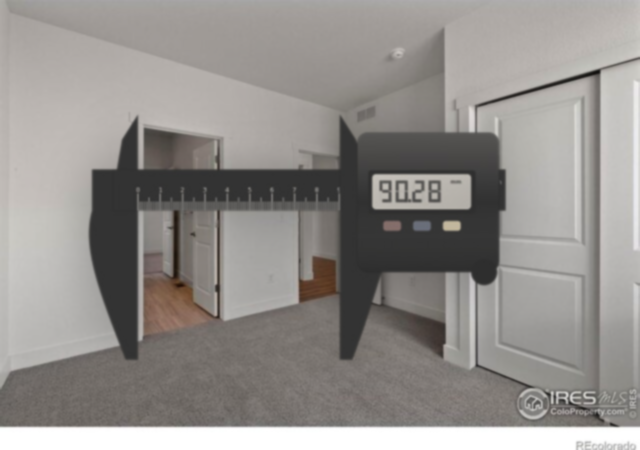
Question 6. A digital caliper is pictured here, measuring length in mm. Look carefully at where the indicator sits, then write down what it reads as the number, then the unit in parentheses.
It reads 90.28 (mm)
